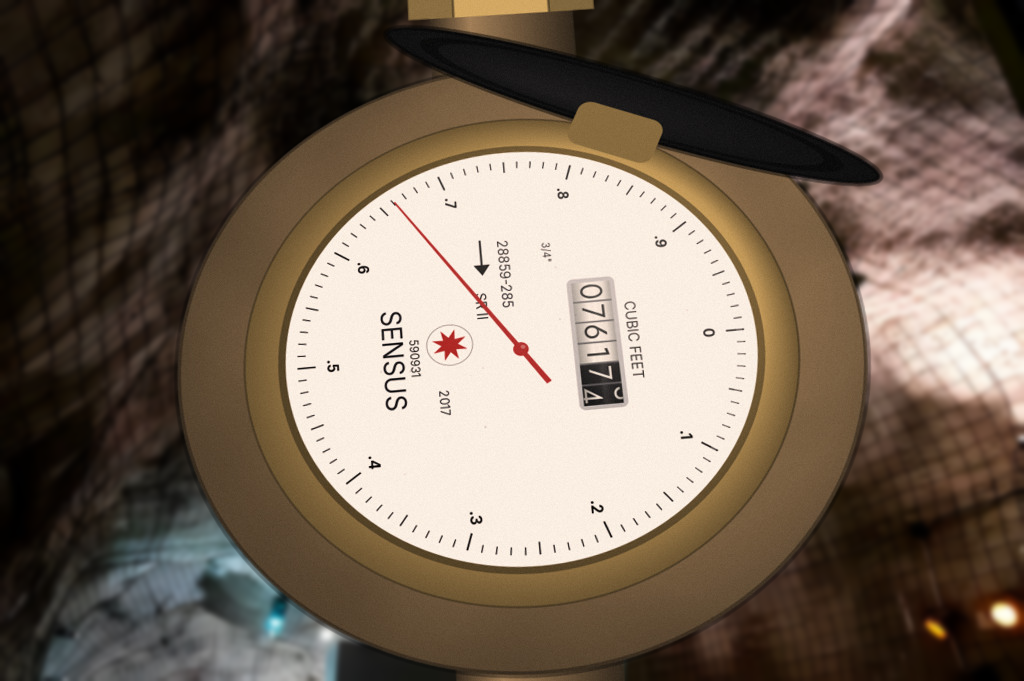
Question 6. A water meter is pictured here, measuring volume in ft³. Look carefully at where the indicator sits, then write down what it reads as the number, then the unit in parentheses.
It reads 76173.66 (ft³)
